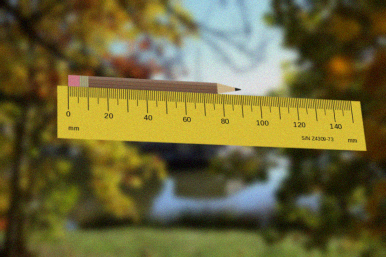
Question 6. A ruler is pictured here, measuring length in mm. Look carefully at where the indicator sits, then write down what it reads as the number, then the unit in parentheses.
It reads 90 (mm)
